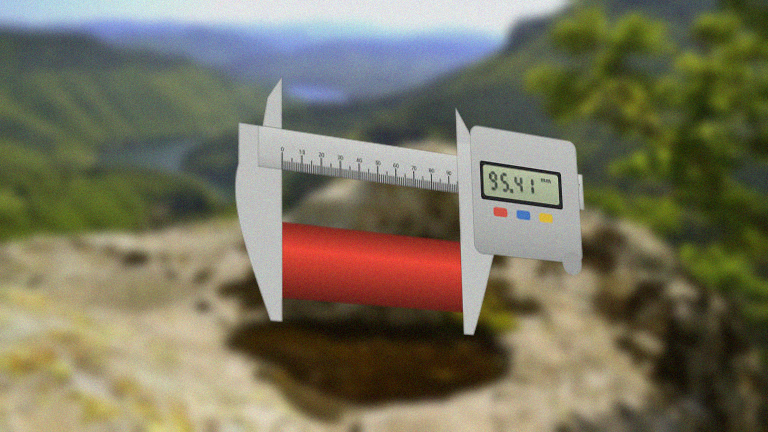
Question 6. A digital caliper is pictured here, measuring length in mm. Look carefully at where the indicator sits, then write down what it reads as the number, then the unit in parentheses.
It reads 95.41 (mm)
